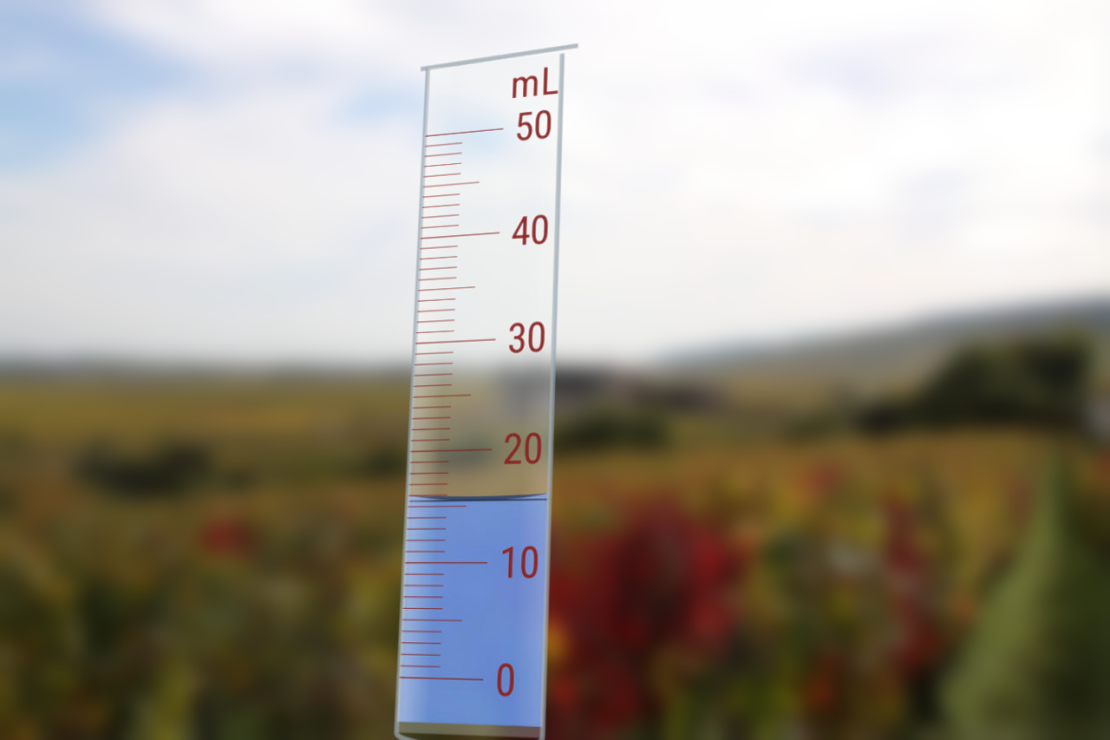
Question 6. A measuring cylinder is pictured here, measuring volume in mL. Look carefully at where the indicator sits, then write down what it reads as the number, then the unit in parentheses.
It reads 15.5 (mL)
